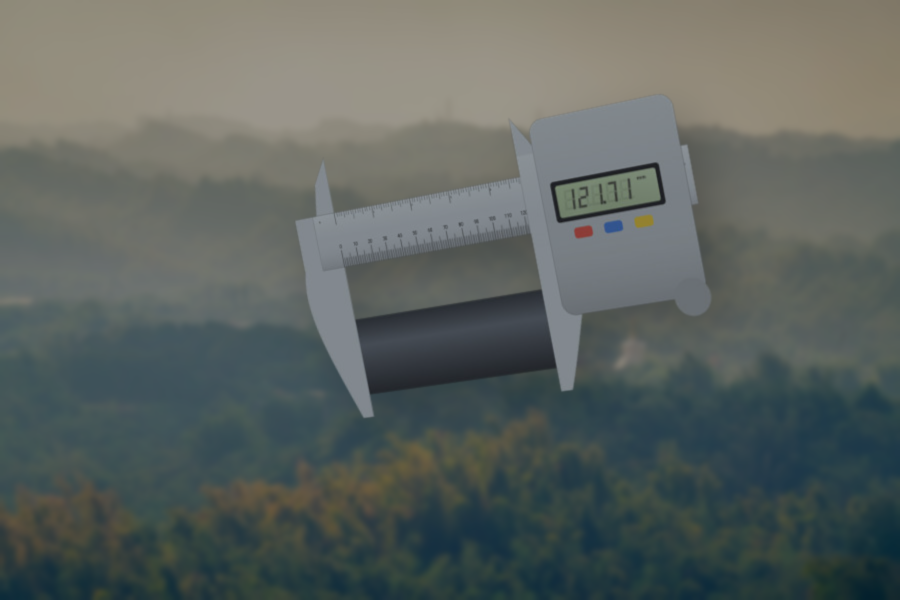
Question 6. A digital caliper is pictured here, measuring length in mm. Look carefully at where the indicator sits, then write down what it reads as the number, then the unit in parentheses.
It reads 121.71 (mm)
